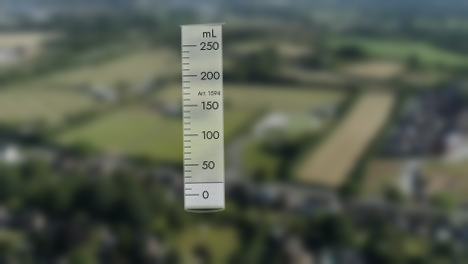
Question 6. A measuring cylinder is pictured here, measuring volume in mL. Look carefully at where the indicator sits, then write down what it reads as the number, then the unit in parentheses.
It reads 20 (mL)
